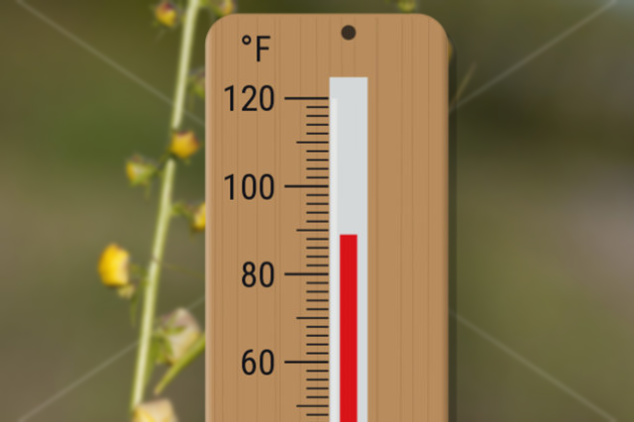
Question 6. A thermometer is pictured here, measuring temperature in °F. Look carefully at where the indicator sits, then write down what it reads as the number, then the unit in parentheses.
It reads 89 (°F)
